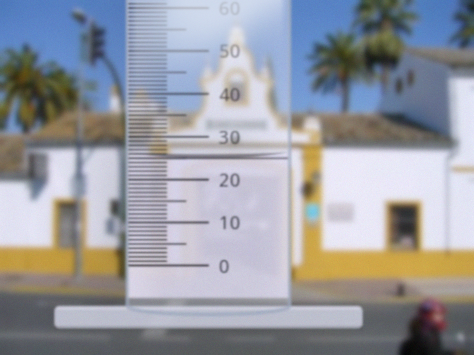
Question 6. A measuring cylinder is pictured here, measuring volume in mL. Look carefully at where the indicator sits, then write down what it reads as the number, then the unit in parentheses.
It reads 25 (mL)
